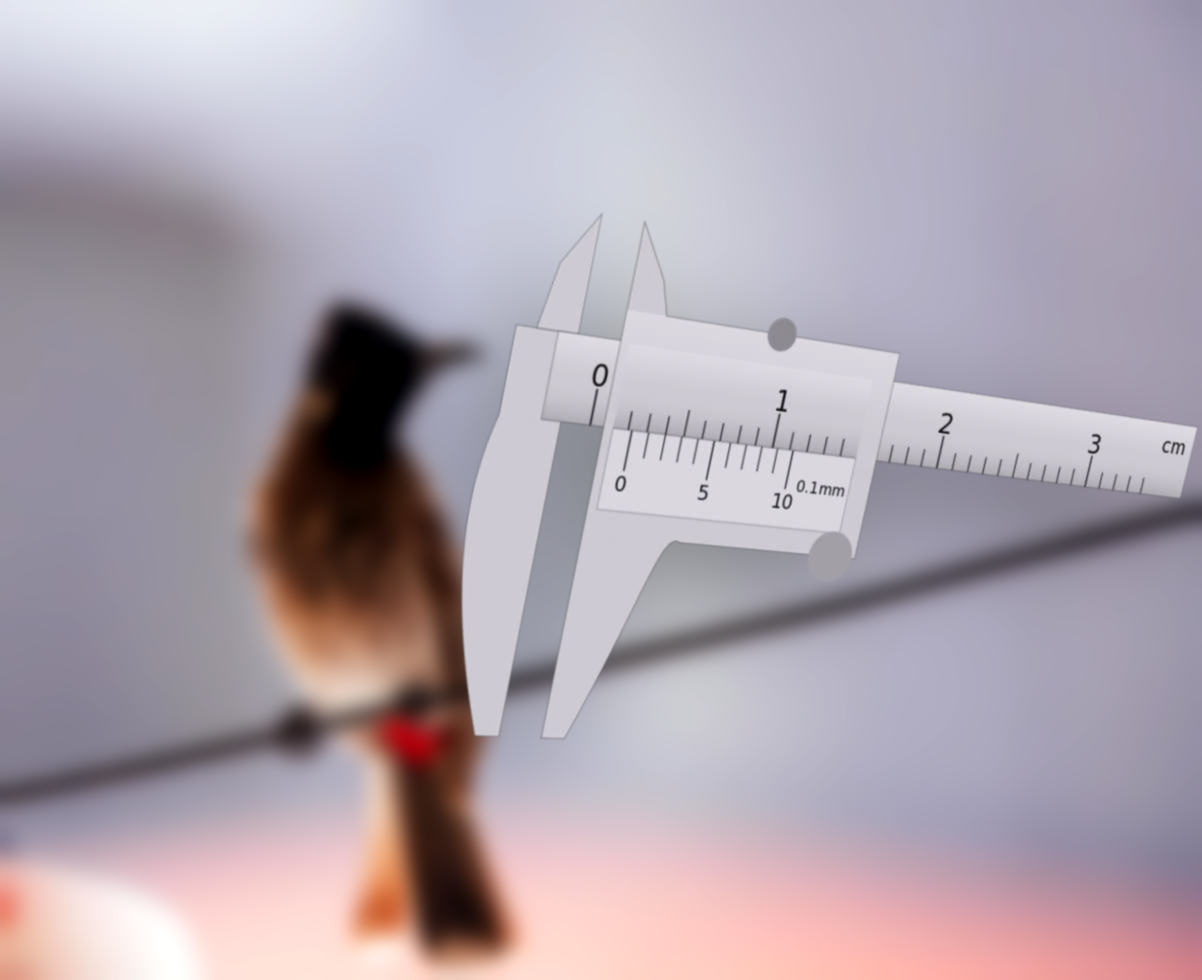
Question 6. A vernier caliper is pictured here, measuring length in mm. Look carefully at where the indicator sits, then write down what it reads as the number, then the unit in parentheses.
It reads 2.2 (mm)
